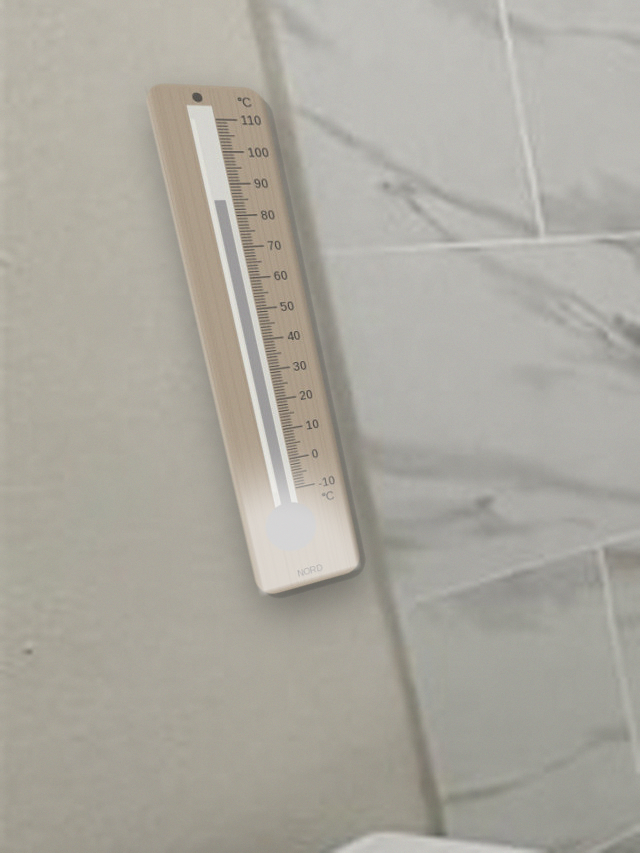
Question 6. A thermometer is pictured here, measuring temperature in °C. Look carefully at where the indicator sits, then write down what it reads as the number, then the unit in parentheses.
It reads 85 (°C)
